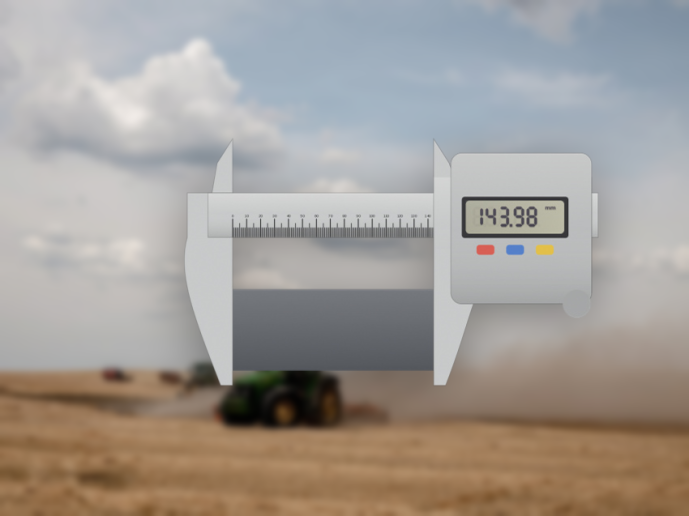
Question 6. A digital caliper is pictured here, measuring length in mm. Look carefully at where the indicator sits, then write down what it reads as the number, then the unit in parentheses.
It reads 143.98 (mm)
